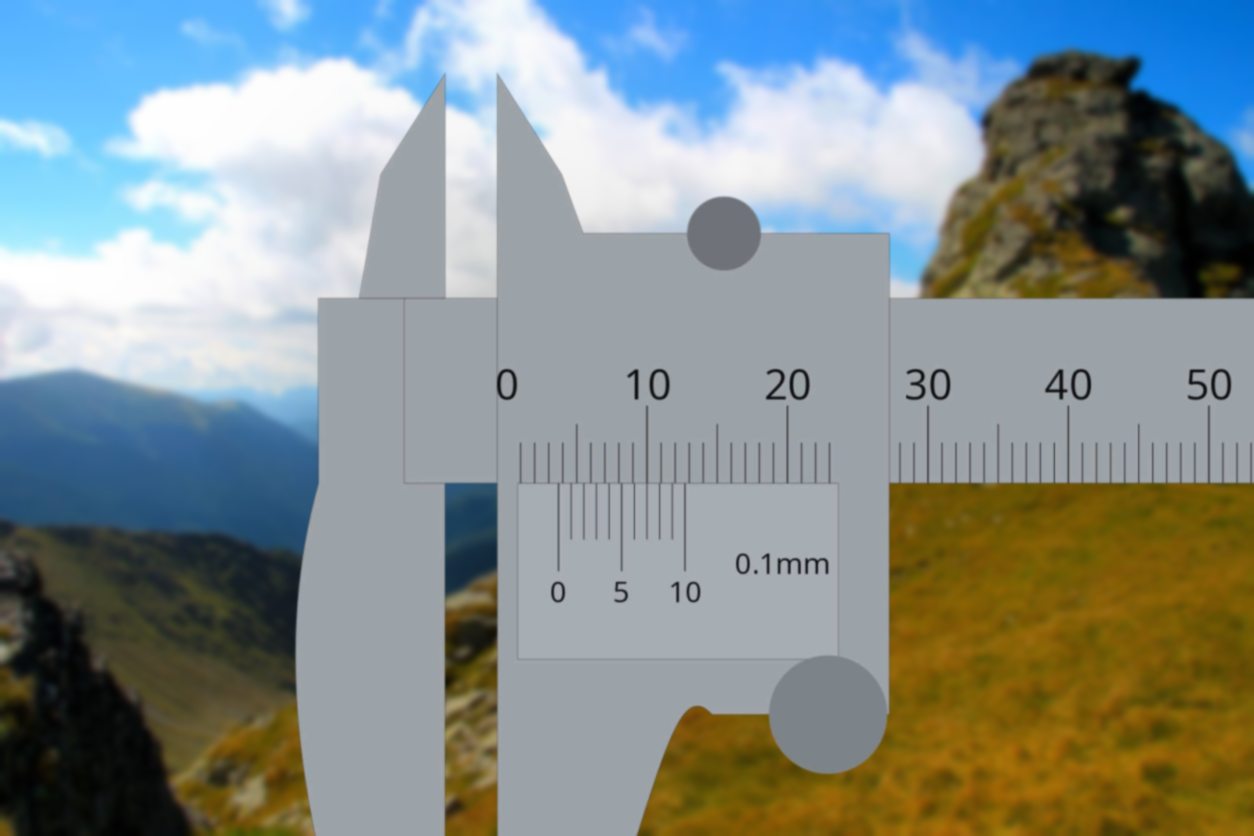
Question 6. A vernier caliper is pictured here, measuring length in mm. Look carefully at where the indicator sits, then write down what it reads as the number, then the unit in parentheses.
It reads 3.7 (mm)
